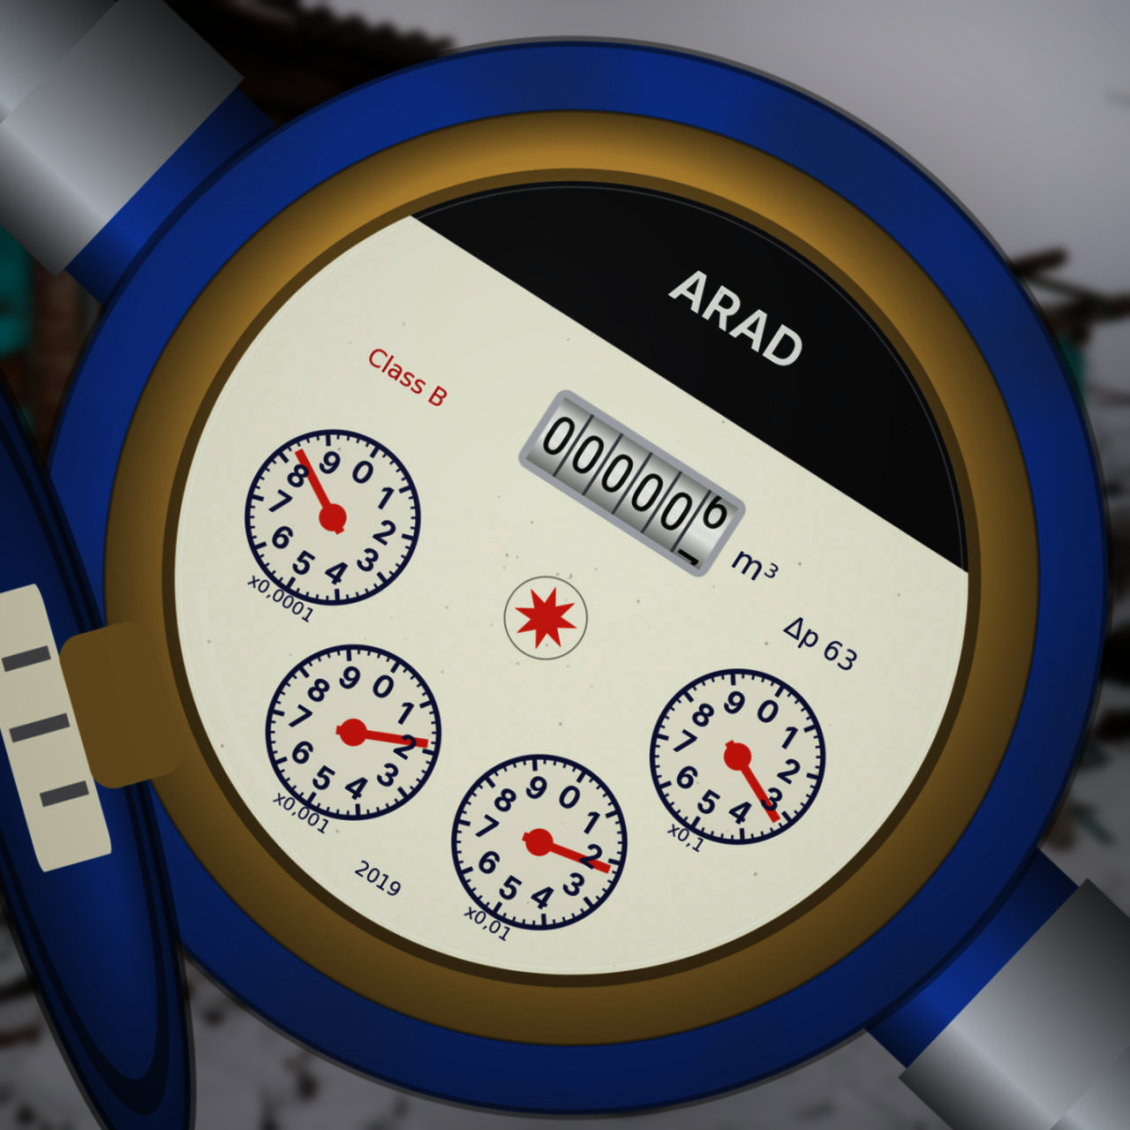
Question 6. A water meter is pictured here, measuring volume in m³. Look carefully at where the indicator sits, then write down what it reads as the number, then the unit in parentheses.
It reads 6.3218 (m³)
